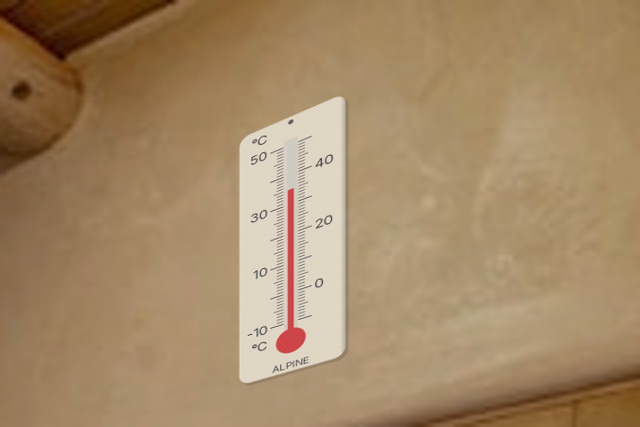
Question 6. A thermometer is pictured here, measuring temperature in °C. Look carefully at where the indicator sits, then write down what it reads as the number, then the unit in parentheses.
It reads 35 (°C)
